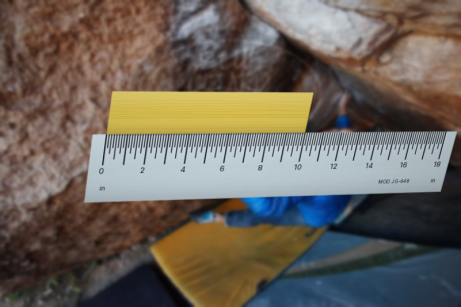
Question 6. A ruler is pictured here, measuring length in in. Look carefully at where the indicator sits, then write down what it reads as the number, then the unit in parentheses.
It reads 10 (in)
